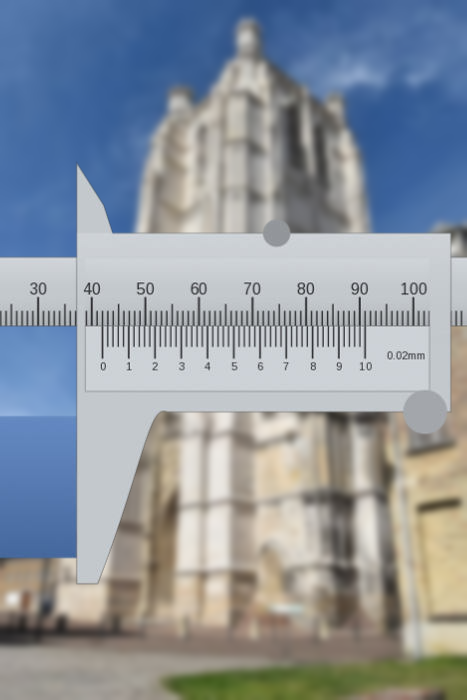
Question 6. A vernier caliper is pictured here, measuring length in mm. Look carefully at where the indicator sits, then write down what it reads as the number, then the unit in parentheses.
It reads 42.0 (mm)
